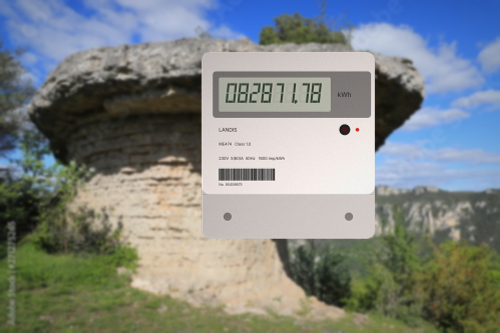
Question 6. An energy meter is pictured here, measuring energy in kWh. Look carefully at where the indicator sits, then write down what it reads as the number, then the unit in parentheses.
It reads 82871.78 (kWh)
